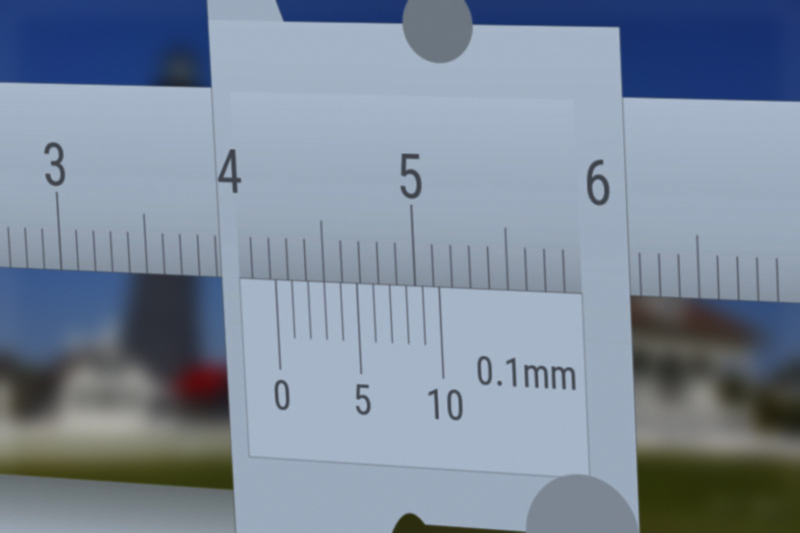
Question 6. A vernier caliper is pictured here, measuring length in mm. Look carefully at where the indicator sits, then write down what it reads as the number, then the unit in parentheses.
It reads 42.3 (mm)
